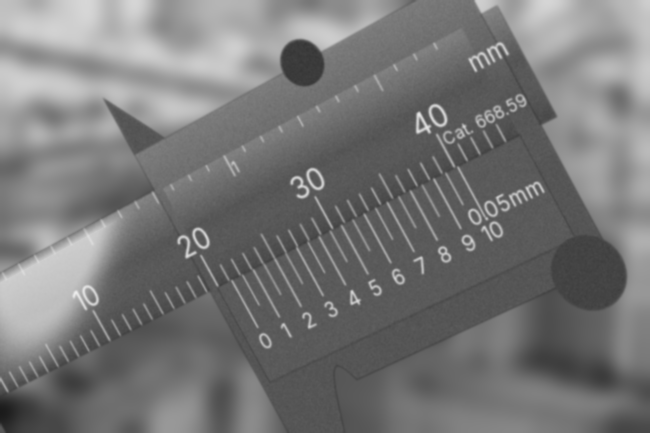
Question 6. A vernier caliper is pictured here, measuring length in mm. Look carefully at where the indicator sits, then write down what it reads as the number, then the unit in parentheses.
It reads 21.2 (mm)
